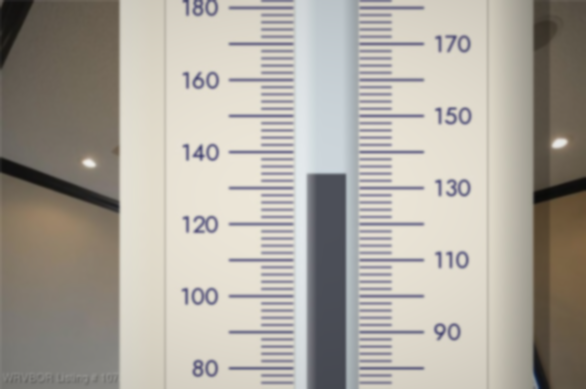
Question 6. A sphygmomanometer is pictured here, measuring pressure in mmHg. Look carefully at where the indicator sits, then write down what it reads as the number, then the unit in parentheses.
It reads 134 (mmHg)
